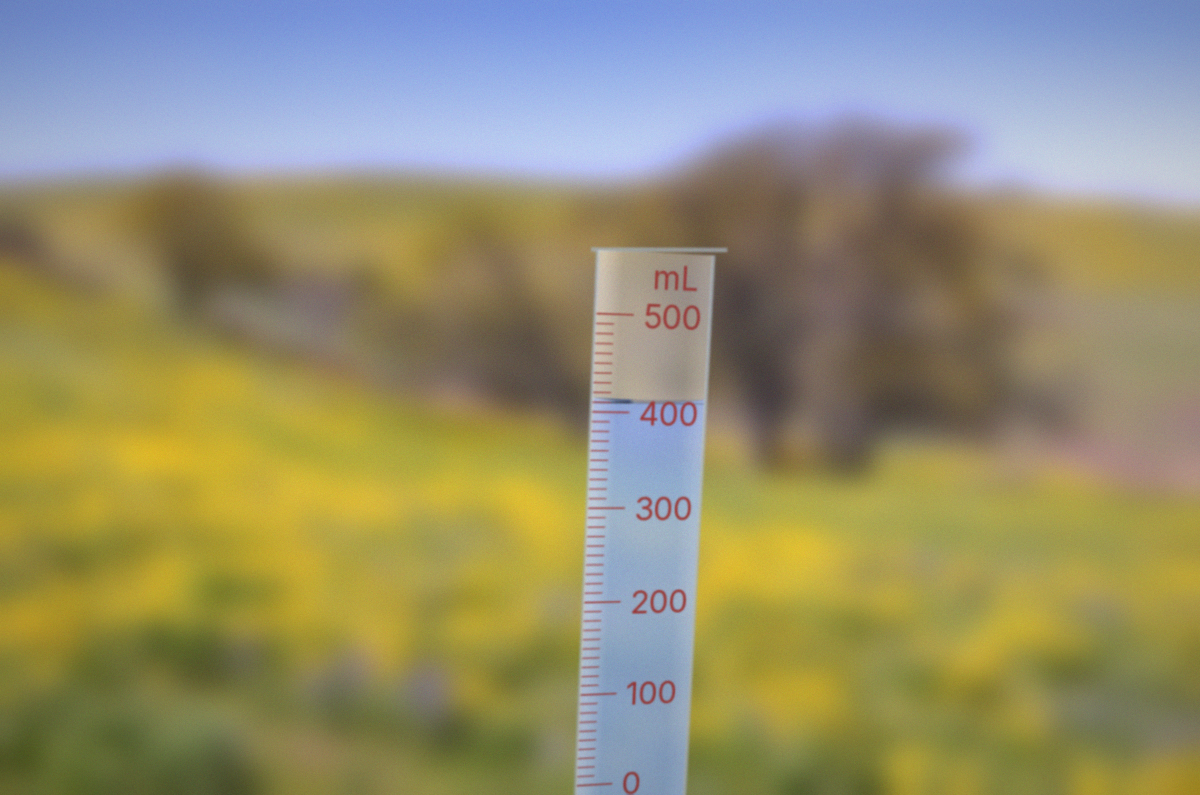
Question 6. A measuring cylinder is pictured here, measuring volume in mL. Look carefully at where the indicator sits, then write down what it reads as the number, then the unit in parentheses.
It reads 410 (mL)
